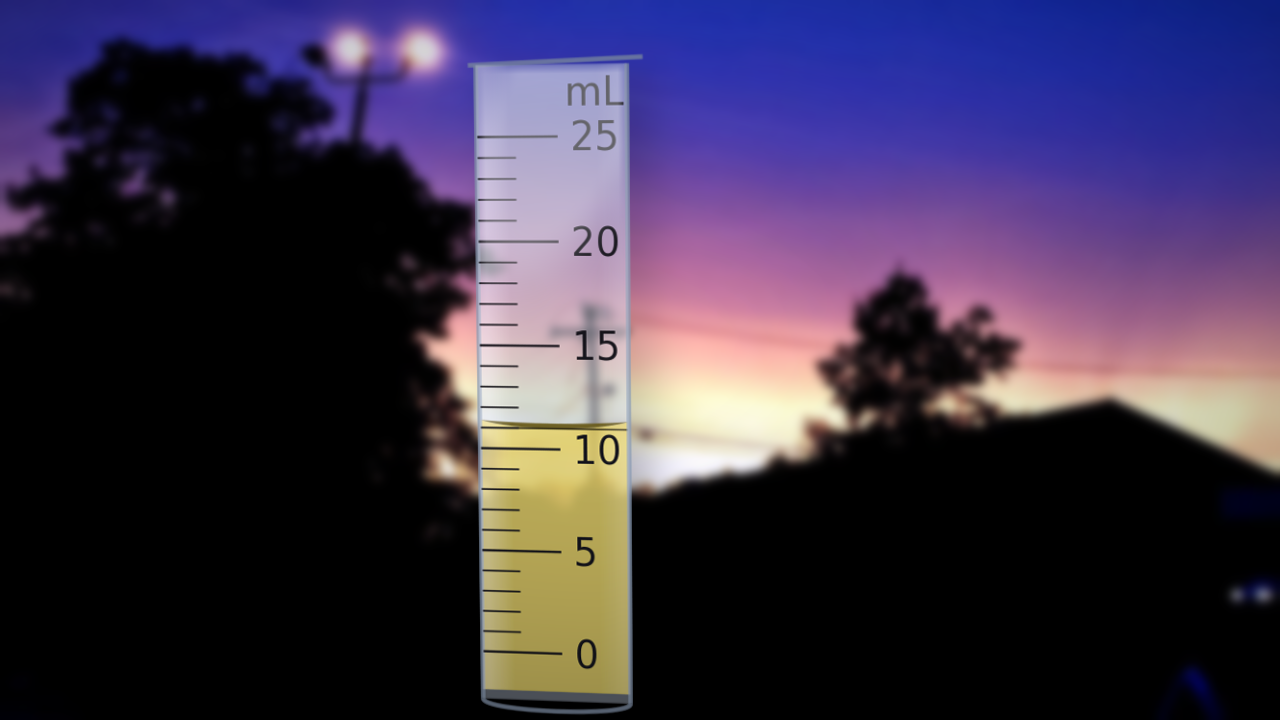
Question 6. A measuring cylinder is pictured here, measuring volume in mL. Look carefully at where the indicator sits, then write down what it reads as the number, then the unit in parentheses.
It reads 11 (mL)
